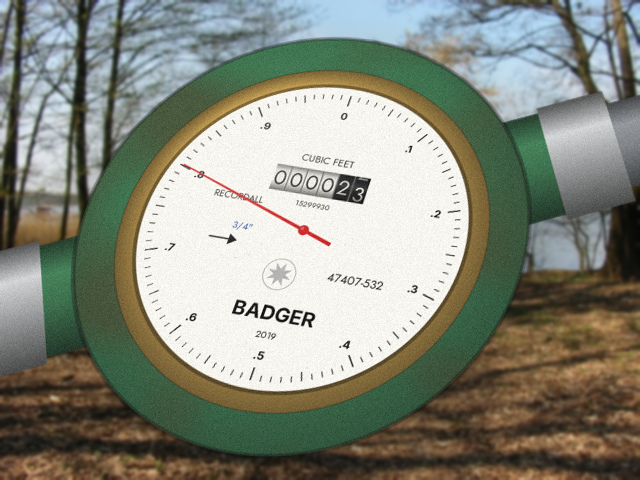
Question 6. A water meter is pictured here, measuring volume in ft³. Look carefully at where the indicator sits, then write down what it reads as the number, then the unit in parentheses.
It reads 22.80 (ft³)
